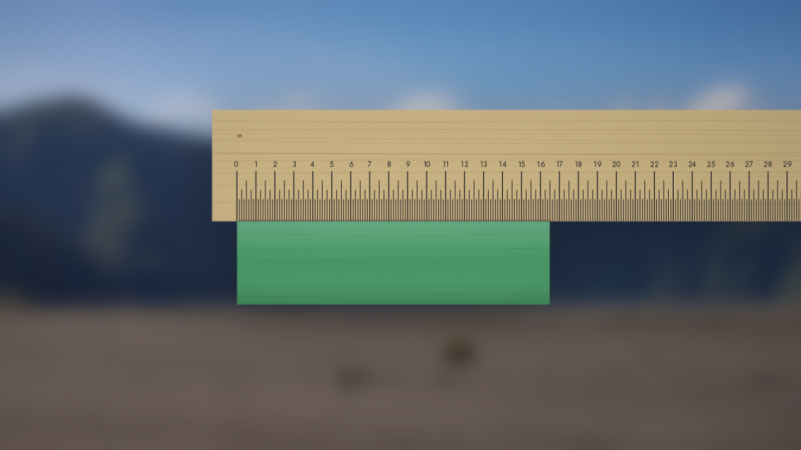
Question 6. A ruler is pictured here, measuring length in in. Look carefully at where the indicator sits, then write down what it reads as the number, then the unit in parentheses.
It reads 16.5 (in)
